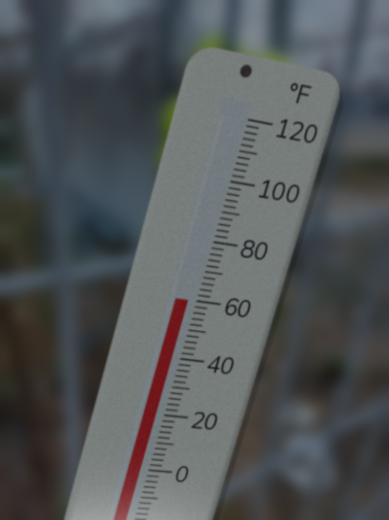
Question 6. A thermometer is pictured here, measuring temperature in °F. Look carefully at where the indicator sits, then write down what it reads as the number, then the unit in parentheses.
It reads 60 (°F)
